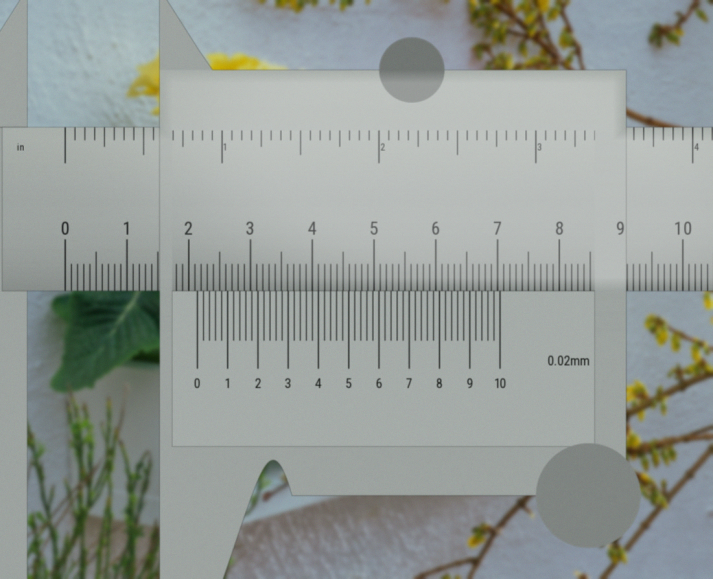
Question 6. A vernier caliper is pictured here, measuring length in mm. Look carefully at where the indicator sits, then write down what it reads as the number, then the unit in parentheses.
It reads 21.4 (mm)
